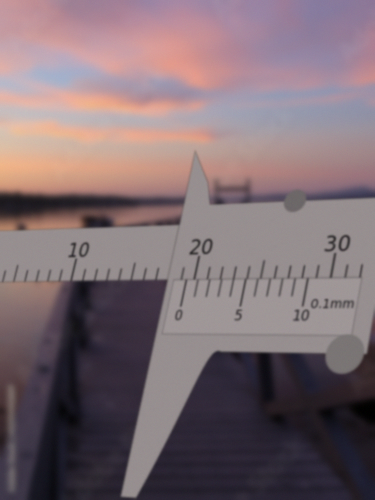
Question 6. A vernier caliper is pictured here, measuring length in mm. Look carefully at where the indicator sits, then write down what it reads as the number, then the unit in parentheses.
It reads 19.4 (mm)
